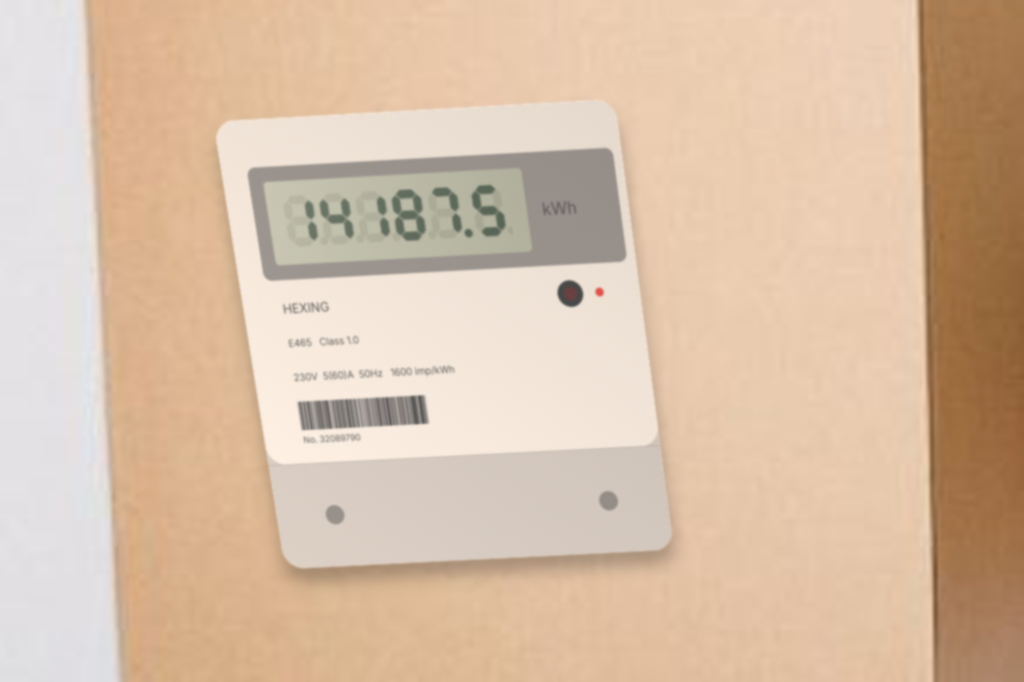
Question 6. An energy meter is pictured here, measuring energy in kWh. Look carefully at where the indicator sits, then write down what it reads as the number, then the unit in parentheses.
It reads 14187.5 (kWh)
